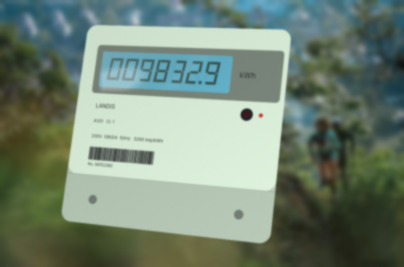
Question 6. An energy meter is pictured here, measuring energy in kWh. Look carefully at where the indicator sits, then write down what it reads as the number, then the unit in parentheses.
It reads 9832.9 (kWh)
